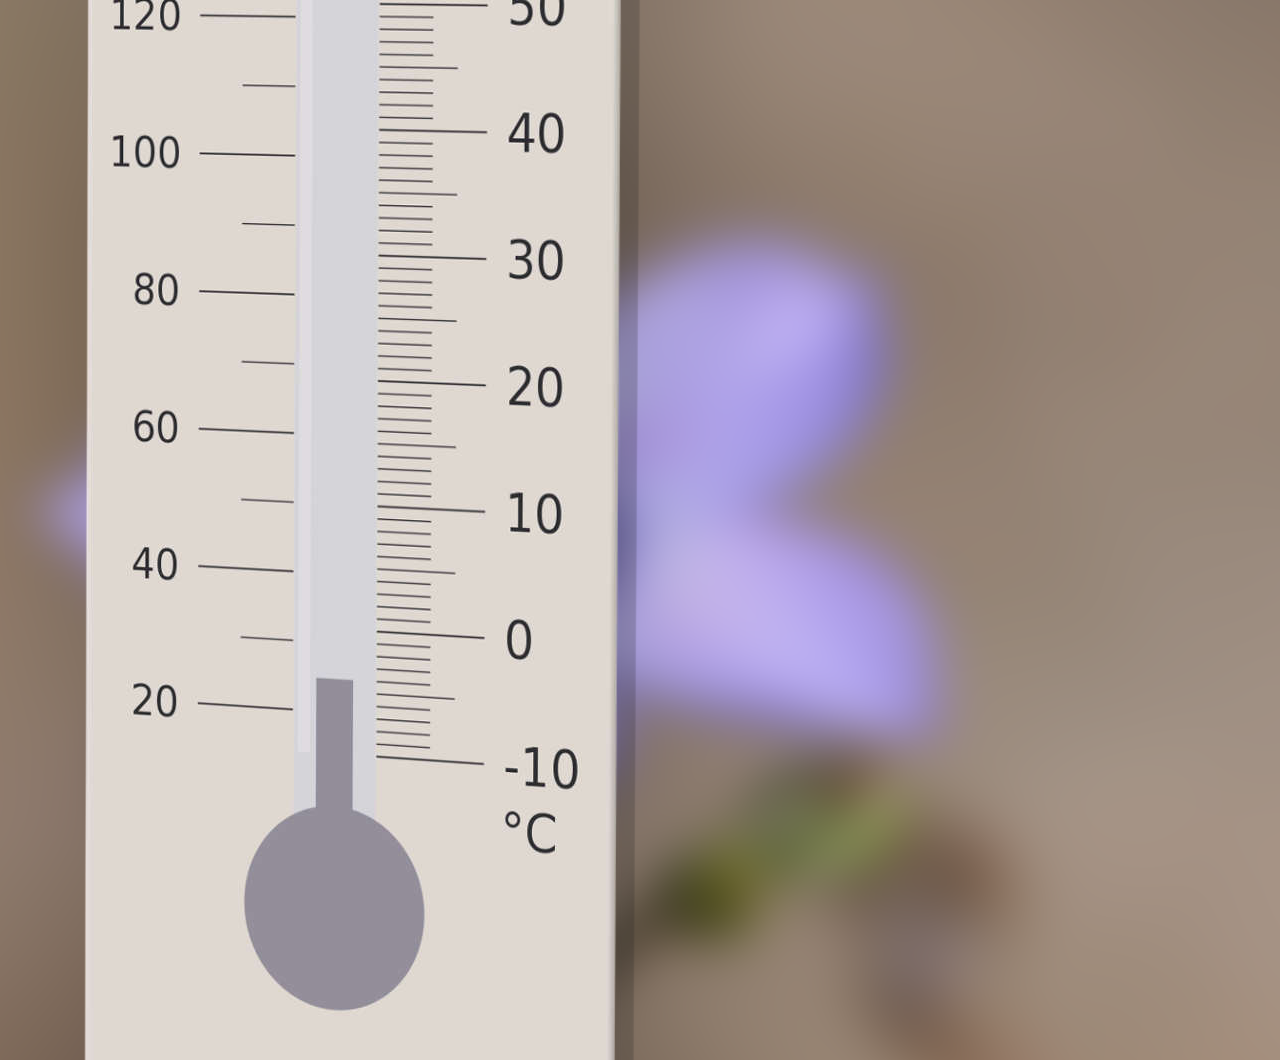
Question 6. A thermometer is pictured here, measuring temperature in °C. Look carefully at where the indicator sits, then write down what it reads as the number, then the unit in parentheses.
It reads -4 (°C)
